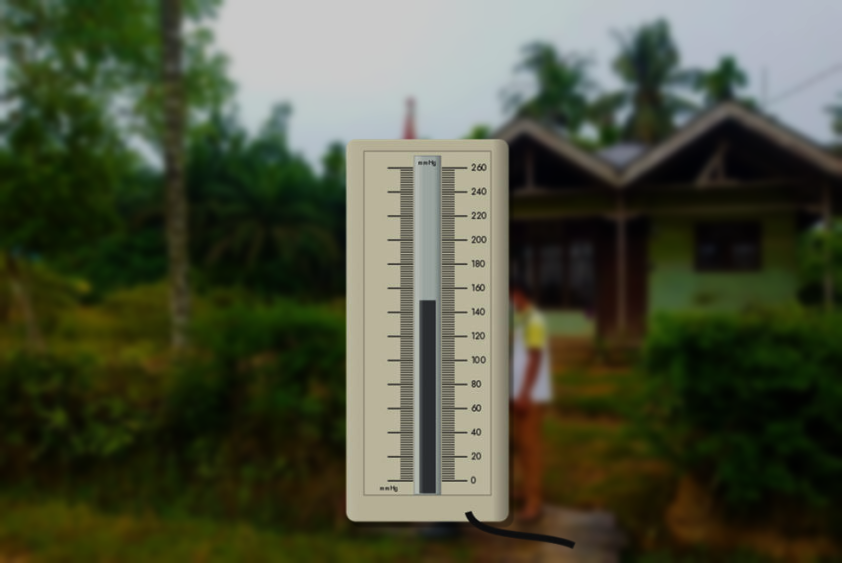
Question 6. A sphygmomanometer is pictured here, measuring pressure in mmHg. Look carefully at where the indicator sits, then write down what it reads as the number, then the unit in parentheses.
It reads 150 (mmHg)
